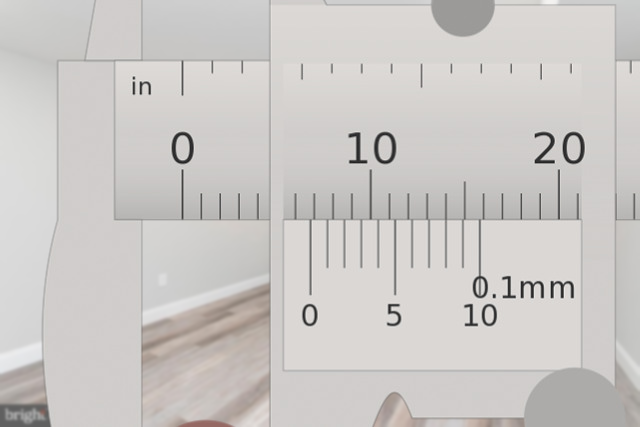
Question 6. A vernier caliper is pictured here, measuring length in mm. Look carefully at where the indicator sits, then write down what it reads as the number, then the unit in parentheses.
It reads 6.8 (mm)
